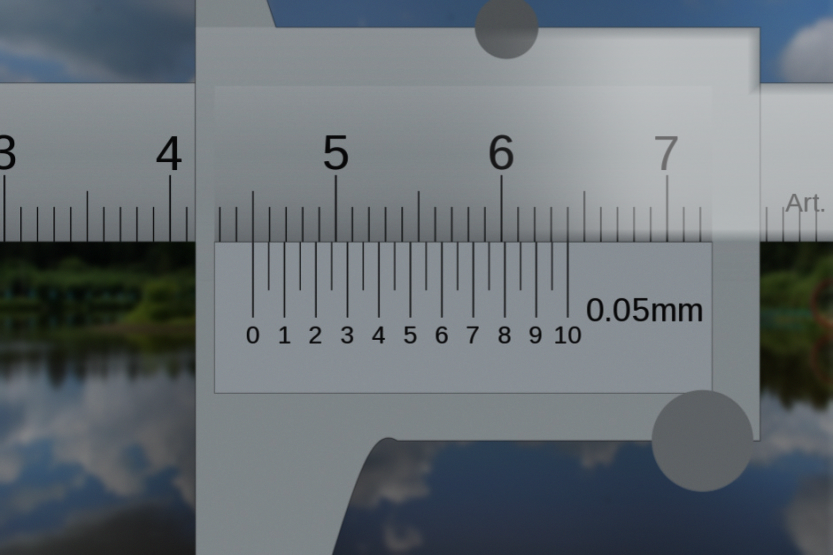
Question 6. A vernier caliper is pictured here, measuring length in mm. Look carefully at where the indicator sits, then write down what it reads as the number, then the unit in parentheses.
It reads 45.0 (mm)
